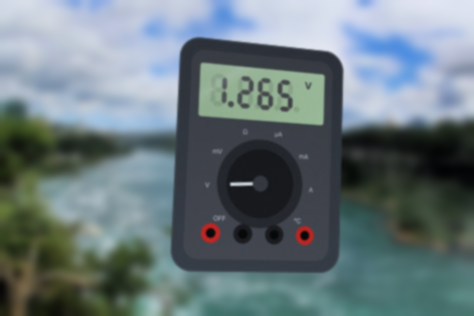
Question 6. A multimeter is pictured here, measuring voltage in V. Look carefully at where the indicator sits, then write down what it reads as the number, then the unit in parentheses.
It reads 1.265 (V)
